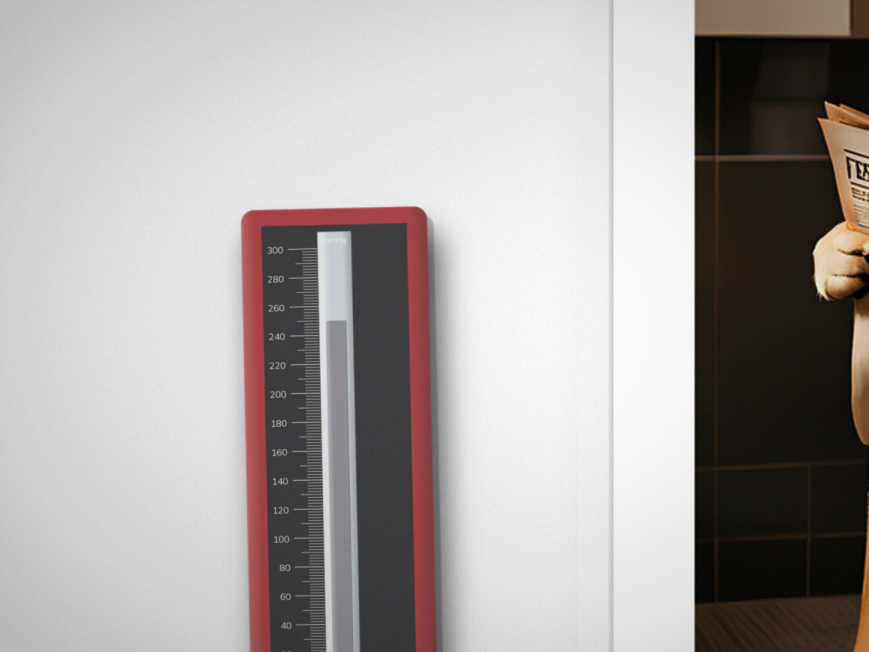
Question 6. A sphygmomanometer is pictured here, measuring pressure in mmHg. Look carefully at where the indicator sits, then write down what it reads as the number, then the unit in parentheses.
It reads 250 (mmHg)
